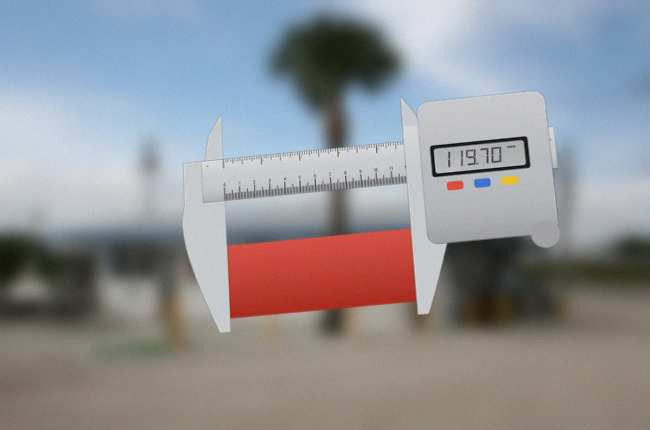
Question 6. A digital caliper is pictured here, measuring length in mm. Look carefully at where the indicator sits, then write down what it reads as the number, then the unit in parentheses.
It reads 119.70 (mm)
